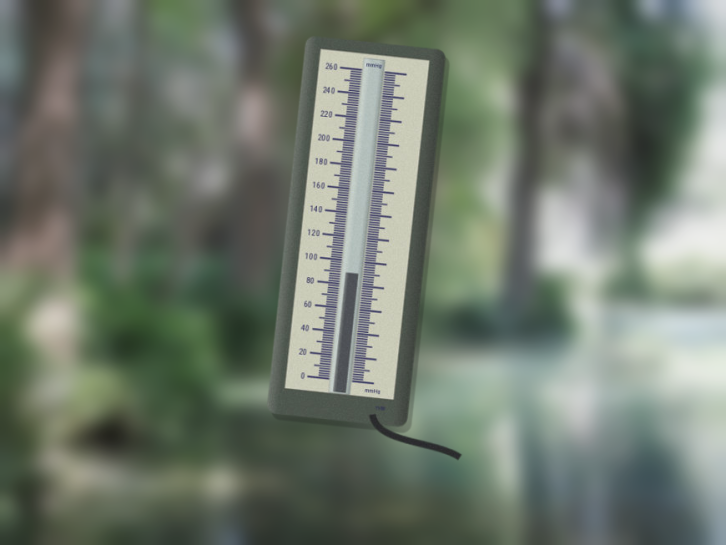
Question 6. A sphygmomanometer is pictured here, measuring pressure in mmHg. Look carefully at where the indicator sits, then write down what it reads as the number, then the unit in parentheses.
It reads 90 (mmHg)
